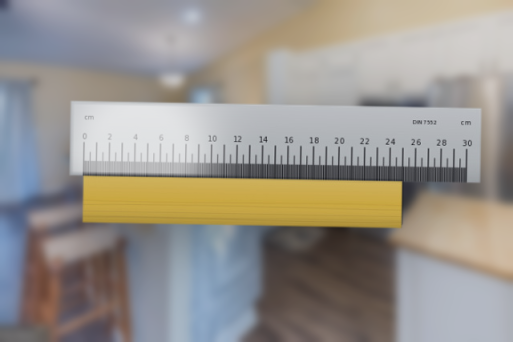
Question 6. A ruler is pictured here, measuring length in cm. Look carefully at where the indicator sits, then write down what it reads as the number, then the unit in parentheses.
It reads 25 (cm)
